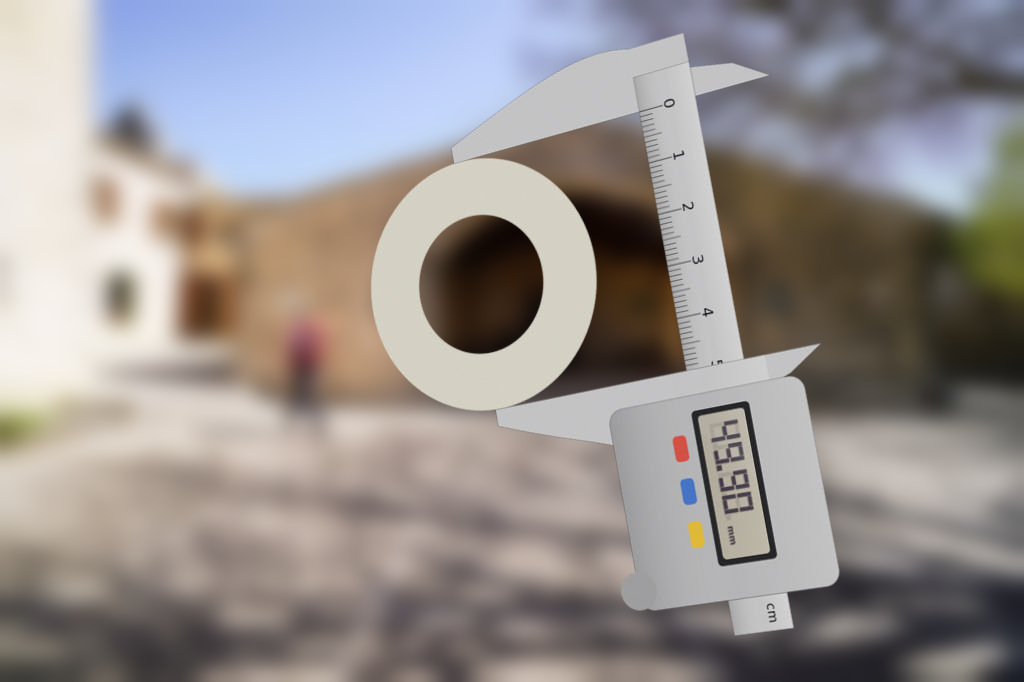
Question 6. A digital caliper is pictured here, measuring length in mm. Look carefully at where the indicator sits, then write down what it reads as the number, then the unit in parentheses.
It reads 49.90 (mm)
